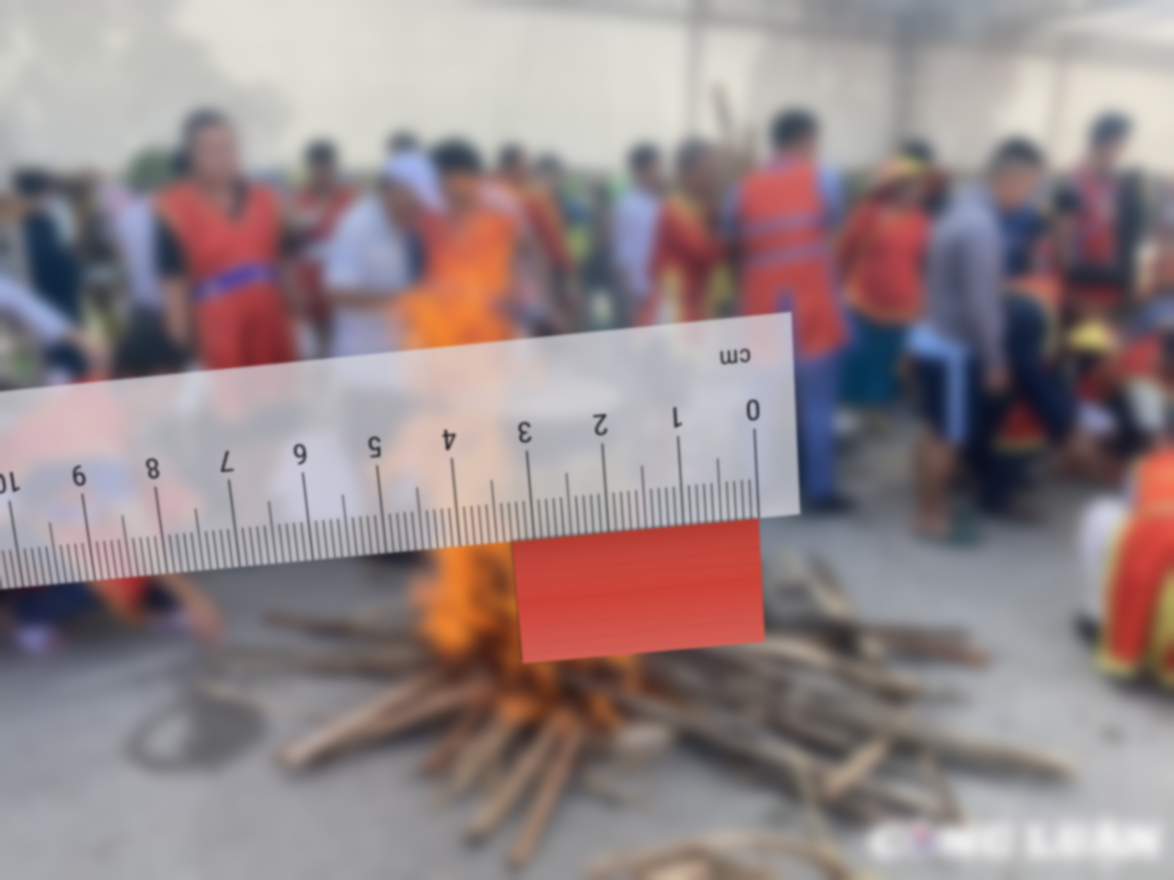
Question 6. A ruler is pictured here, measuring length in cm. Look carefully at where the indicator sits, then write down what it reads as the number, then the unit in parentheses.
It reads 3.3 (cm)
